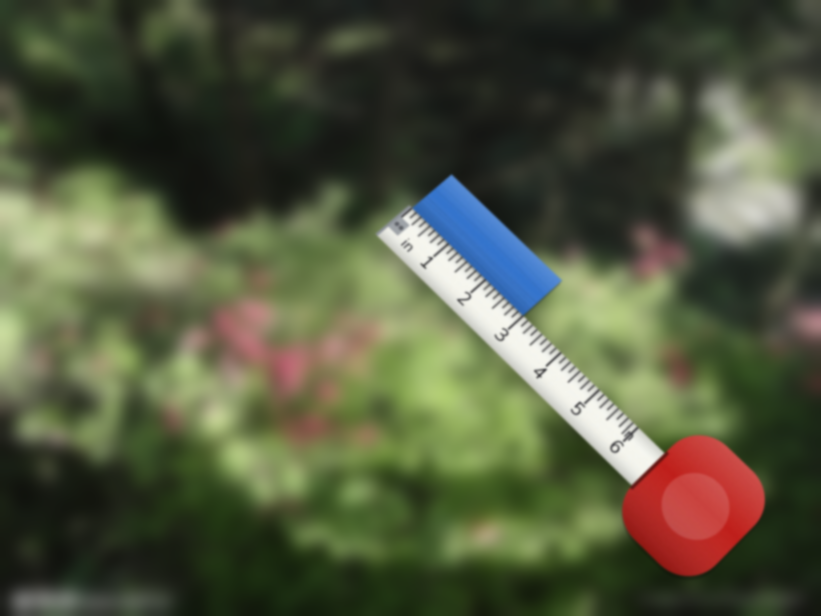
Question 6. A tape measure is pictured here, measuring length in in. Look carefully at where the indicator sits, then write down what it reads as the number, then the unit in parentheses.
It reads 3 (in)
